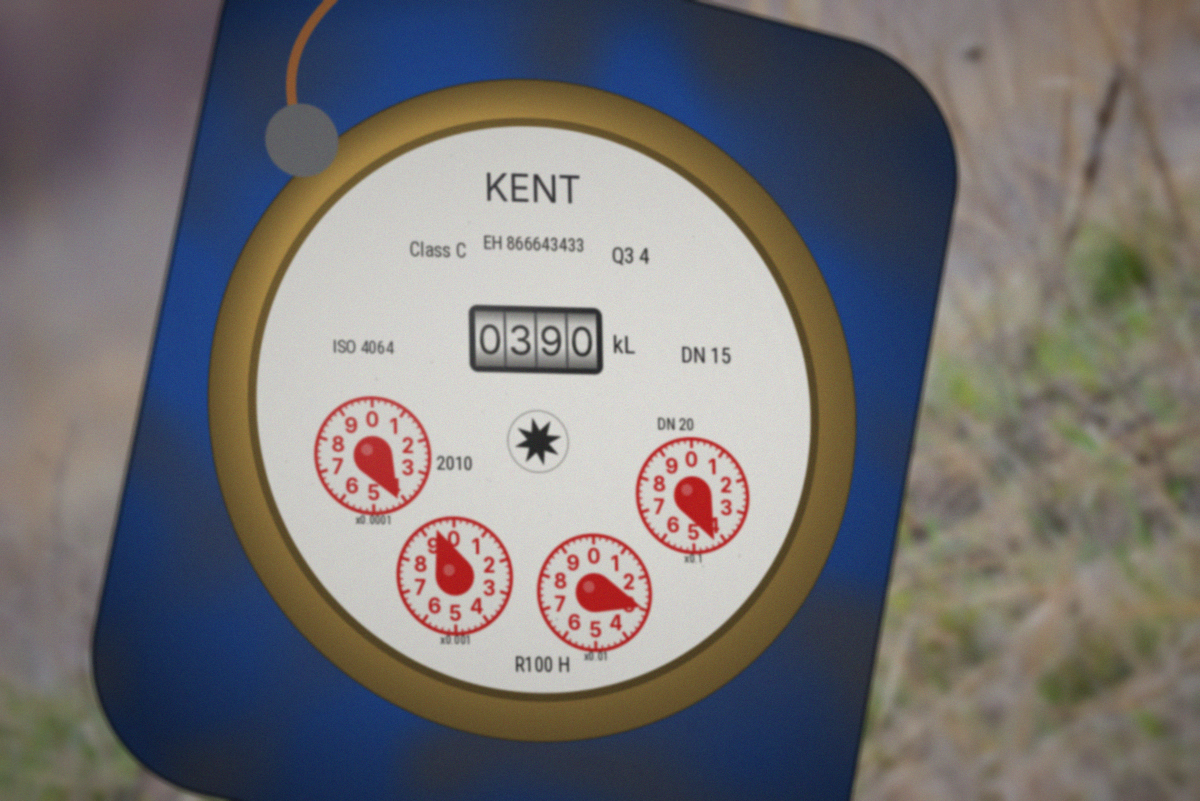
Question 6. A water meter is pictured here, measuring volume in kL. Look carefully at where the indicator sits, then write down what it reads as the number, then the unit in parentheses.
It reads 390.4294 (kL)
